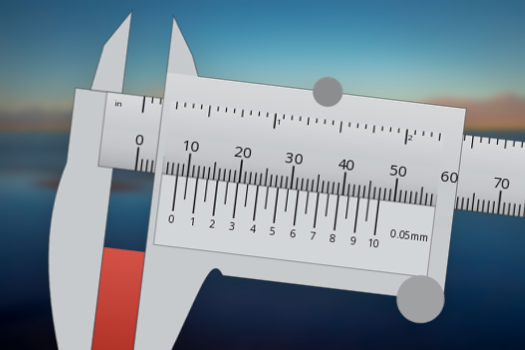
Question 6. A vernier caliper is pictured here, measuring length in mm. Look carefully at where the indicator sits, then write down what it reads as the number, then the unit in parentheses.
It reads 8.0 (mm)
